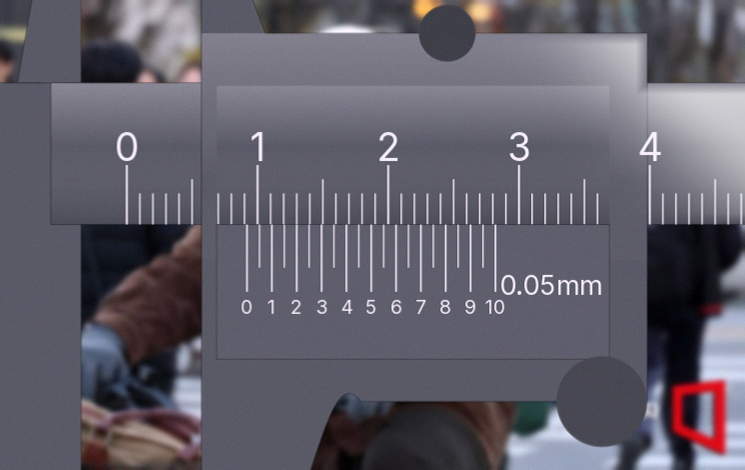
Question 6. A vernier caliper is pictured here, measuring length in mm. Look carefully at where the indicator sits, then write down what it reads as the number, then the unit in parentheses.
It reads 9.2 (mm)
